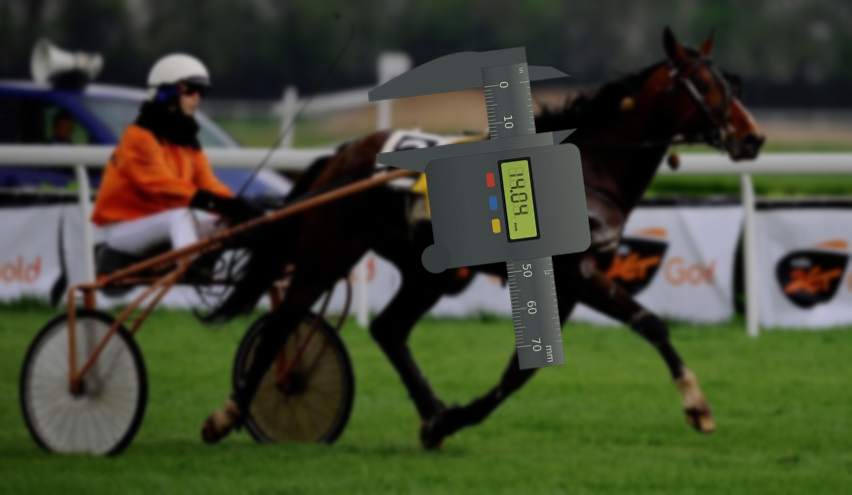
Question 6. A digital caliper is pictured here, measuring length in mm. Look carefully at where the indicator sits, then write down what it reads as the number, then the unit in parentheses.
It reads 14.04 (mm)
